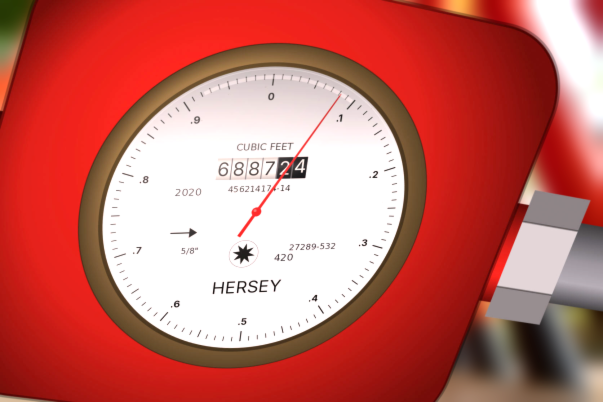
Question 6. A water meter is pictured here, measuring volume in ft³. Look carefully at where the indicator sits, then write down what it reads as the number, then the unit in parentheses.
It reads 688724.08 (ft³)
